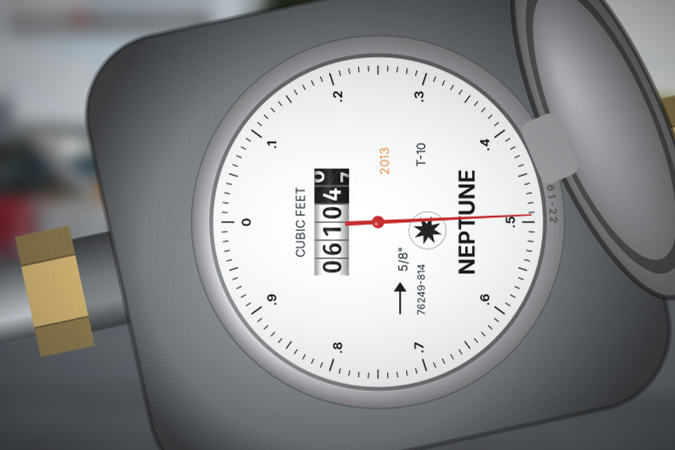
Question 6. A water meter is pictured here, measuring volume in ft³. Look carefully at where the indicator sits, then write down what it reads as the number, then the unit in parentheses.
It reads 61046.49 (ft³)
